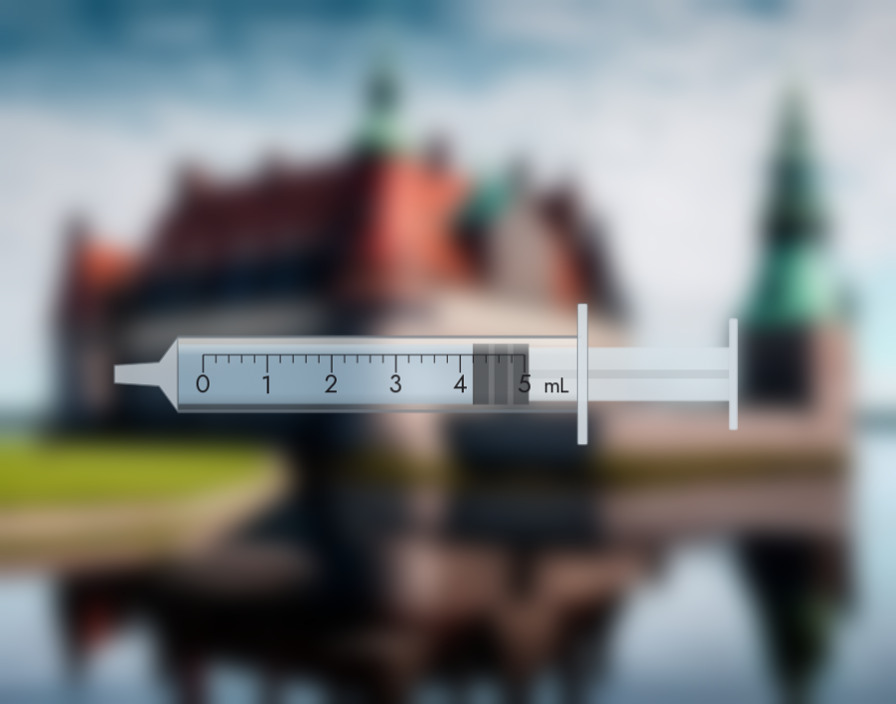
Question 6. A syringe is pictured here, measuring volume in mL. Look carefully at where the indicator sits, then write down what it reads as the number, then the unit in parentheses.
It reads 4.2 (mL)
